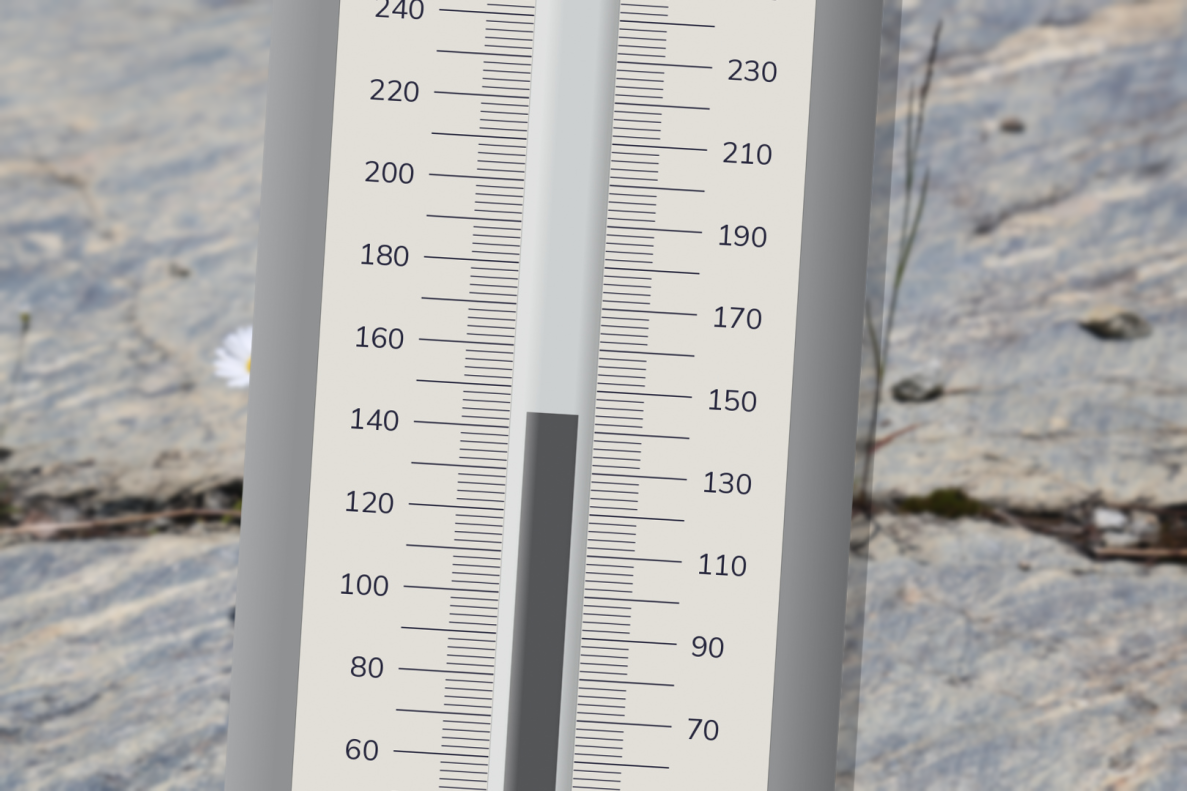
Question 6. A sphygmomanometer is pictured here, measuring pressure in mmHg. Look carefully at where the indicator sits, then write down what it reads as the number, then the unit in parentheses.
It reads 144 (mmHg)
